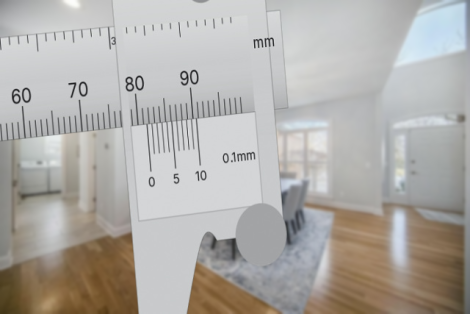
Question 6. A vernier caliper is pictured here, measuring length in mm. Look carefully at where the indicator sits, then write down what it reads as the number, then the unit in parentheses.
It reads 81.6 (mm)
